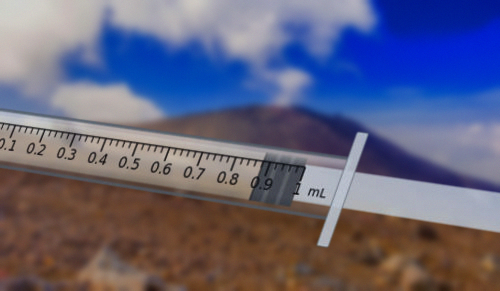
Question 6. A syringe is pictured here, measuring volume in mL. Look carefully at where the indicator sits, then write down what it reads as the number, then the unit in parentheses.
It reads 0.88 (mL)
